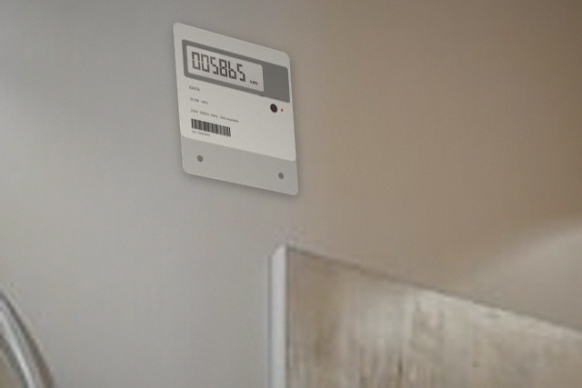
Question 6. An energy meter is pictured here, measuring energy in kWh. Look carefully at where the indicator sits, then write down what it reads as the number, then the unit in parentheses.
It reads 5865 (kWh)
